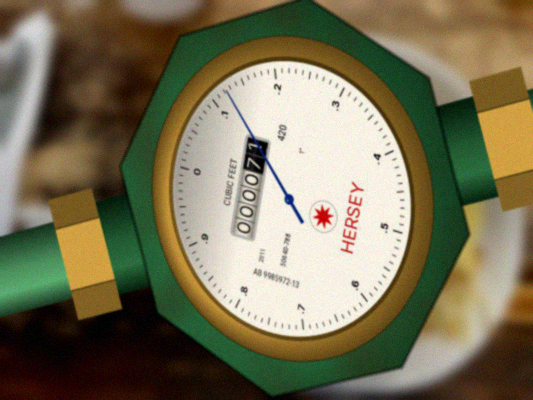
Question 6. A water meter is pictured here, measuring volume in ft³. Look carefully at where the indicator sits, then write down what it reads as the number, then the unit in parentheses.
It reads 71.12 (ft³)
